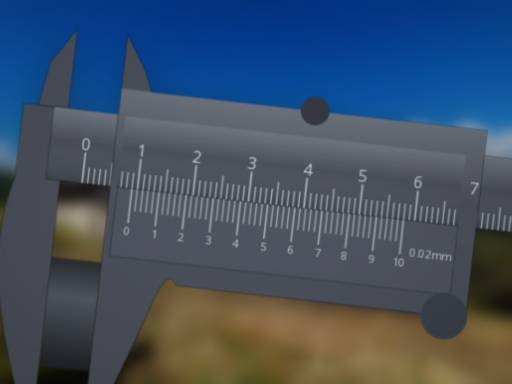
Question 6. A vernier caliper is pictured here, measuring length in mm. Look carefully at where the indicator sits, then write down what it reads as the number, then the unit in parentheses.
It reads 9.0 (mm)
